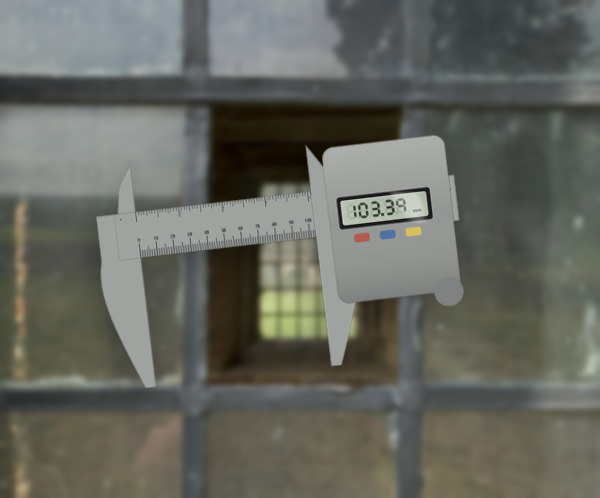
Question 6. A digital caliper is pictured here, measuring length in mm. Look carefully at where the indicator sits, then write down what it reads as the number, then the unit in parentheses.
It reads 103.39 (mm)
